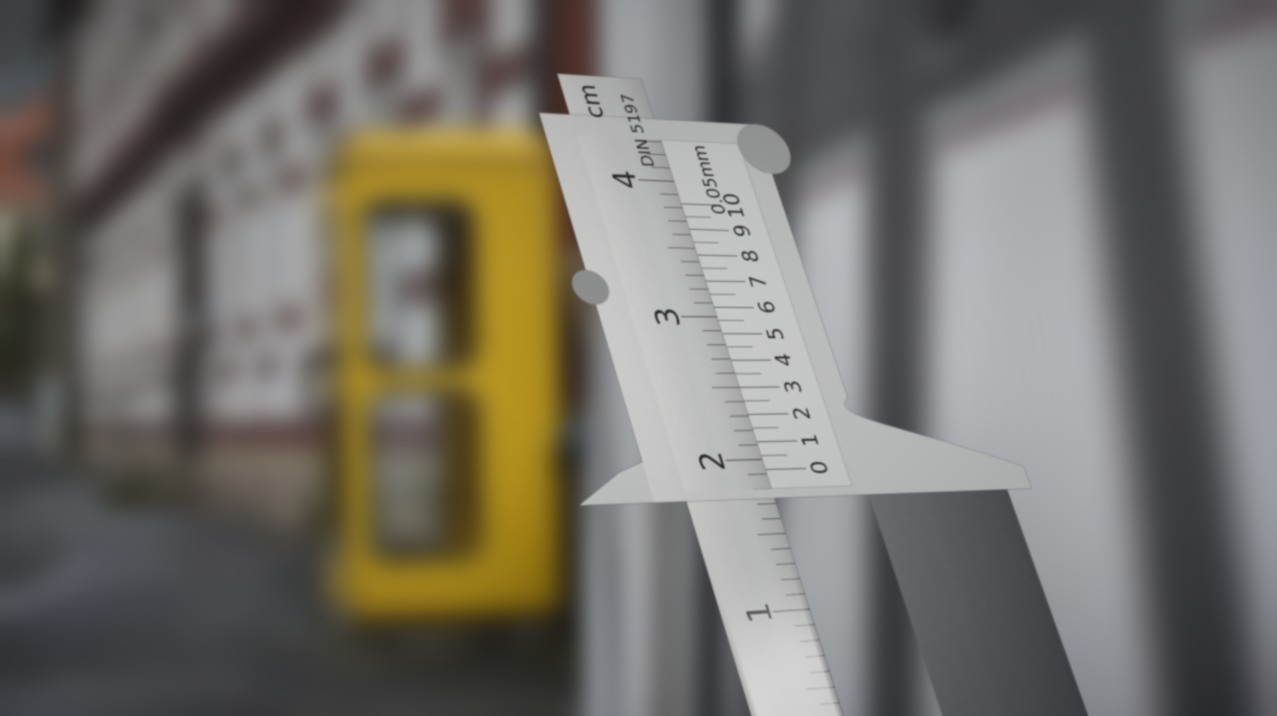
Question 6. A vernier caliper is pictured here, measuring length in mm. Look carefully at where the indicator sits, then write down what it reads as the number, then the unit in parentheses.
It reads 19.3 (mm)
